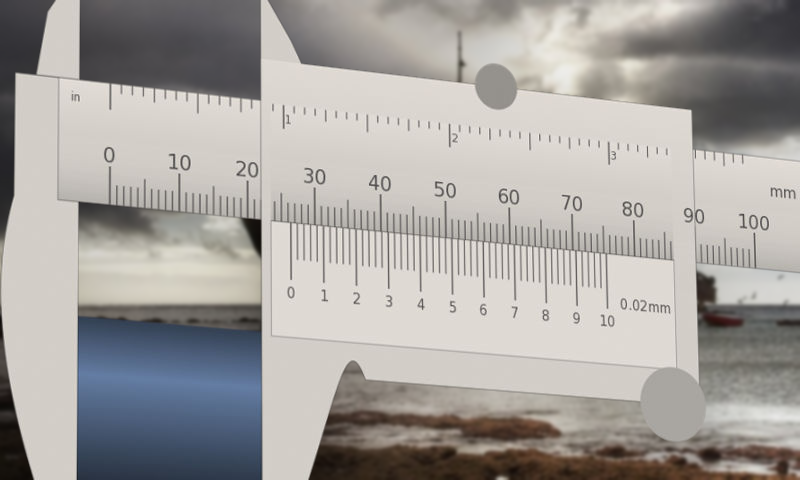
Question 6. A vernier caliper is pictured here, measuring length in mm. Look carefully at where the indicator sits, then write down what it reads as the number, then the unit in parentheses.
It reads 26.4 (mm)
